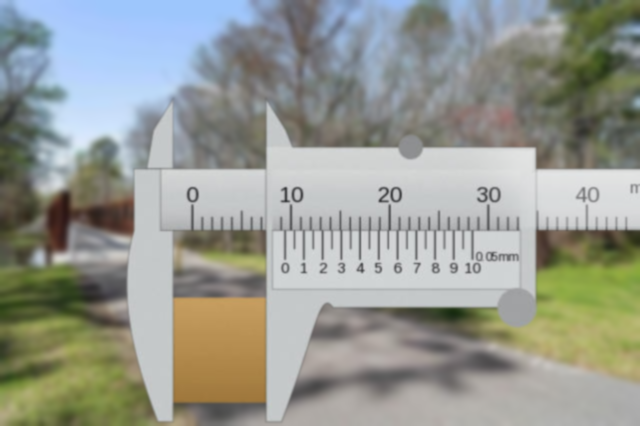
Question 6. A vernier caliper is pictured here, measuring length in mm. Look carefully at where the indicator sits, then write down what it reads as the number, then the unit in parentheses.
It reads 9.4 (mm)
